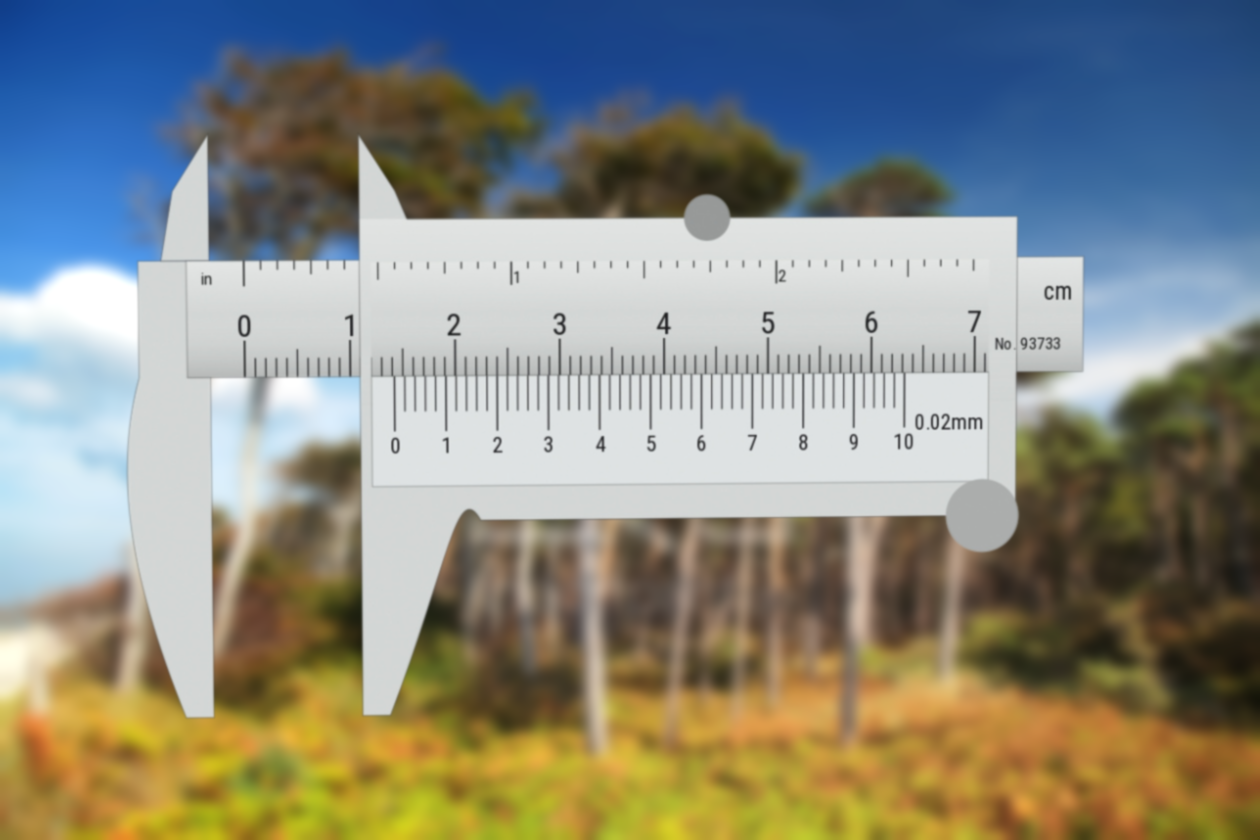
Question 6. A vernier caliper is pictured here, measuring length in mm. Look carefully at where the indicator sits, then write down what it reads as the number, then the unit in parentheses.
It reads 14.2 (mm)
